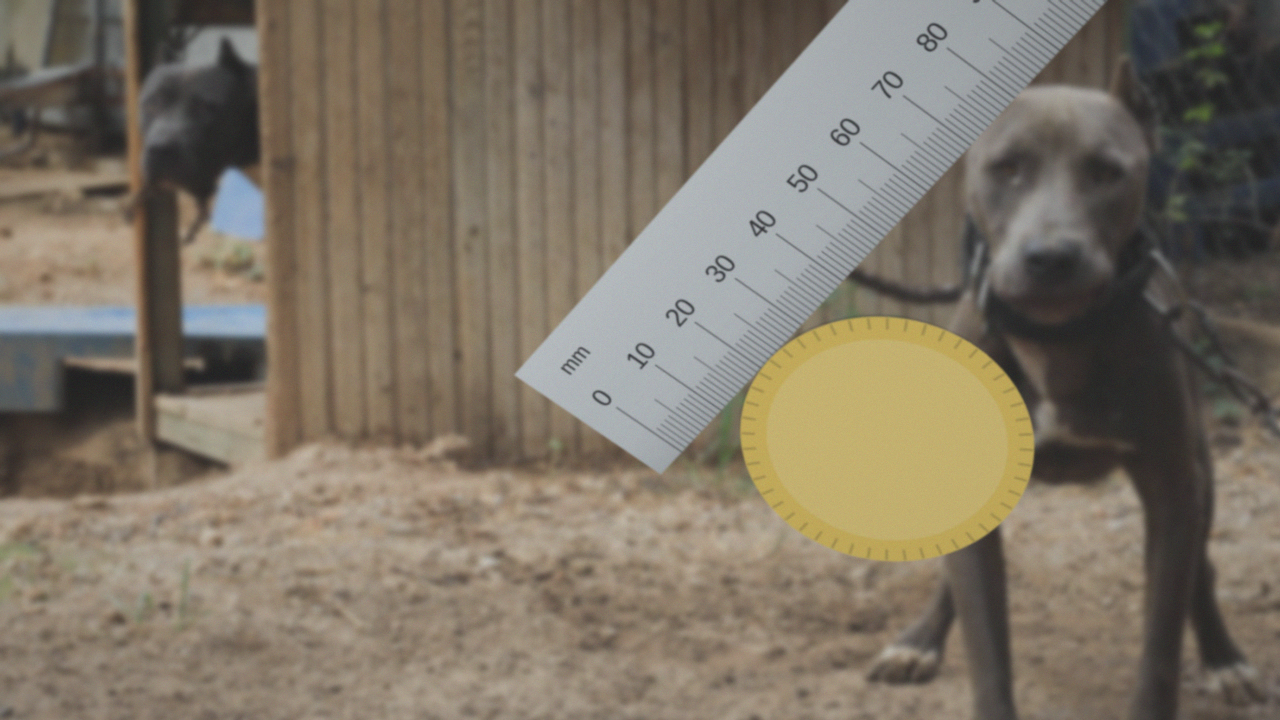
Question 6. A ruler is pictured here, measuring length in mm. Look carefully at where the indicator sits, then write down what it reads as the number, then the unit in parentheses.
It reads 44 (mm)
